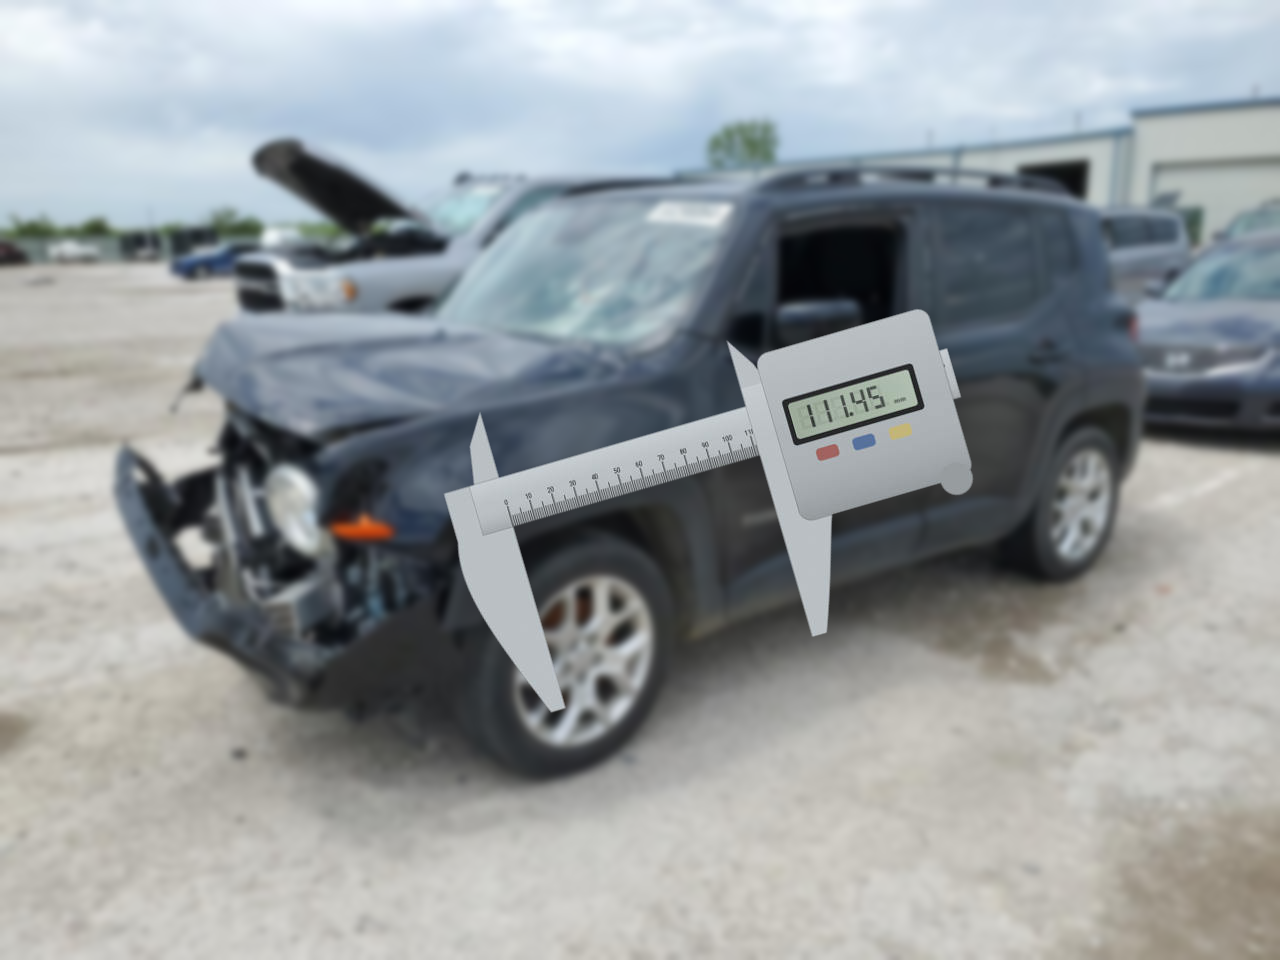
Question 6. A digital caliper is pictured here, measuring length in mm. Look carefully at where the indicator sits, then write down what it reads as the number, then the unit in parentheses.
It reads 111.45 (mm)
